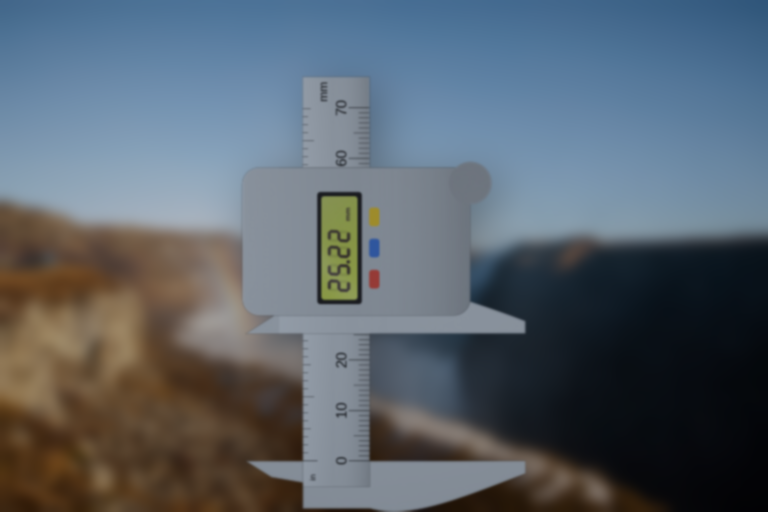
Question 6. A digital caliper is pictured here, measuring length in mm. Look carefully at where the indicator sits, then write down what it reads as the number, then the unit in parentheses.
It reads 25.22 (mm)
